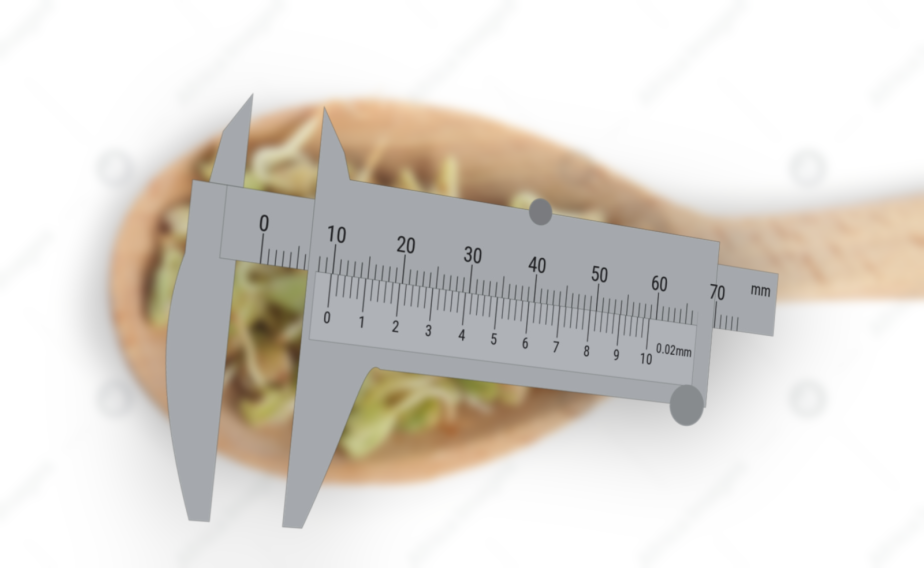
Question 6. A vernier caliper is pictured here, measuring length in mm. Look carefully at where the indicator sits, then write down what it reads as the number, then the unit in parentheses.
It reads 9.8 (mm)
